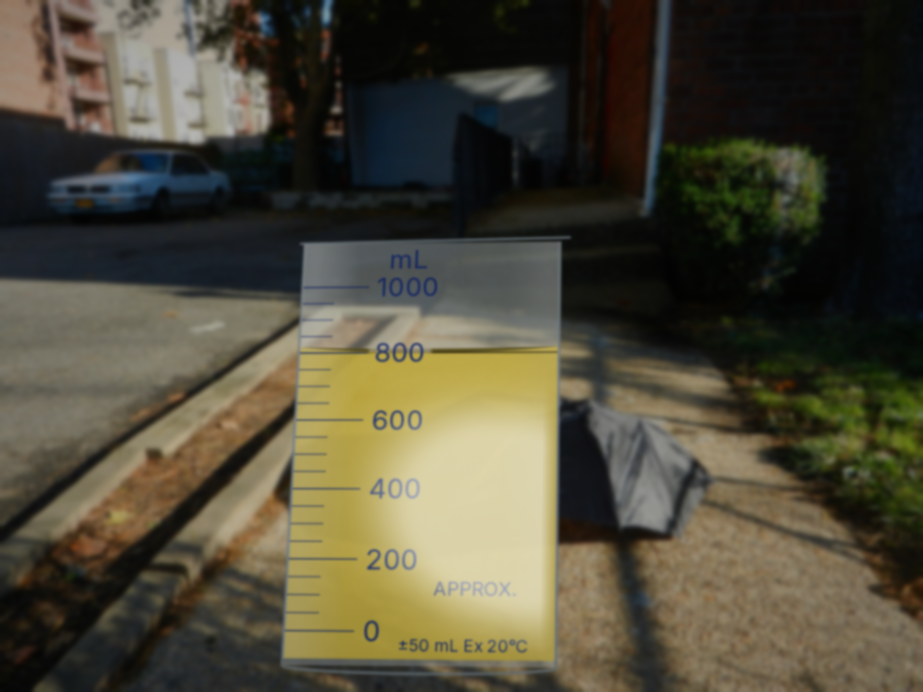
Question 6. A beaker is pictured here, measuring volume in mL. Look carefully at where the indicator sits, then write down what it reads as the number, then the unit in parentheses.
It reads 800 (mL)
